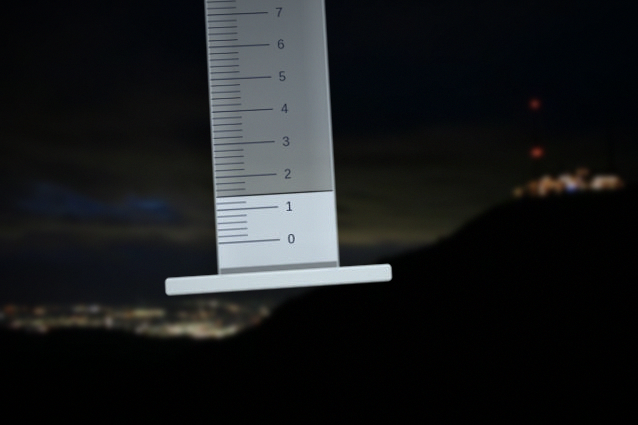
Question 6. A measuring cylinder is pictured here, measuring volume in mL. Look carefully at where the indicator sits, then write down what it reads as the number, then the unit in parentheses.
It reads 1.4 (mL)
